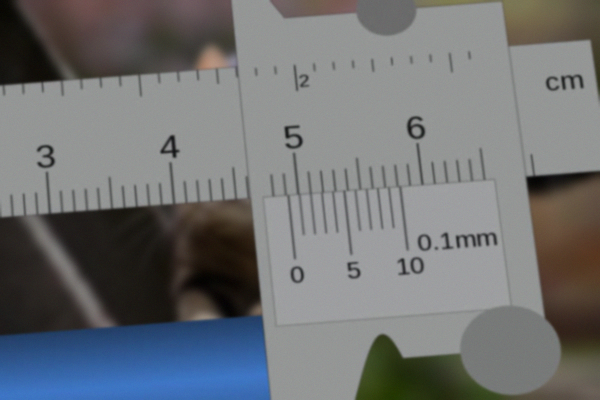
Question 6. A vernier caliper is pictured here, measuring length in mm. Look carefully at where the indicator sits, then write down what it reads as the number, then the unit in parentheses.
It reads 49.2 (mm)
